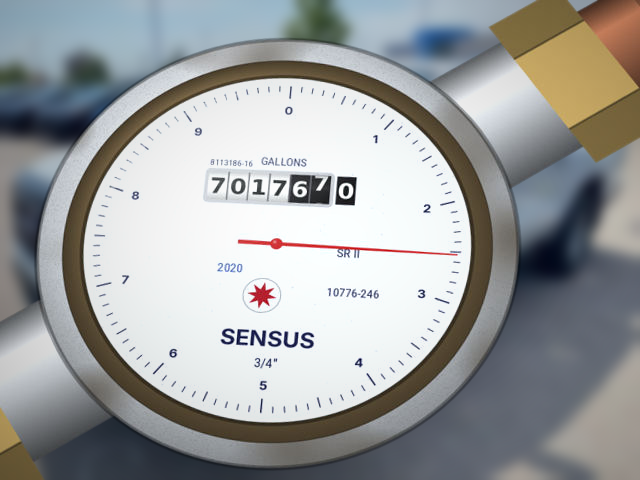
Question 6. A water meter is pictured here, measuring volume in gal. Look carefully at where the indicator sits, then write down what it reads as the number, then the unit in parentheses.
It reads 7017672.5 (gal)
